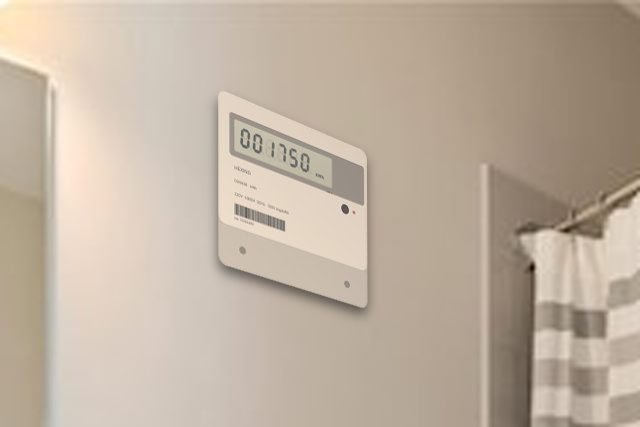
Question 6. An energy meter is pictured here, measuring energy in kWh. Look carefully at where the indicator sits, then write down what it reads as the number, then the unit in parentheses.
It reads 1750 (kWh)
